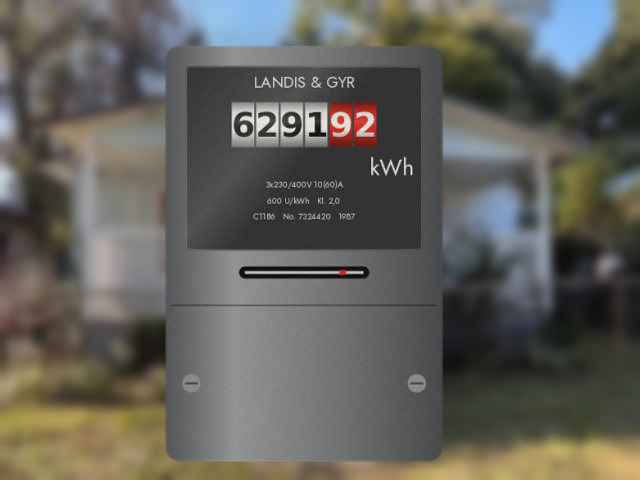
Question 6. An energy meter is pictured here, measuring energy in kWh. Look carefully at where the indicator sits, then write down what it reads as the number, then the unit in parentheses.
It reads 6291.92 (kWh)
